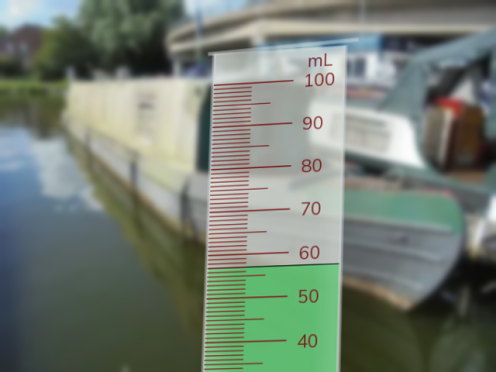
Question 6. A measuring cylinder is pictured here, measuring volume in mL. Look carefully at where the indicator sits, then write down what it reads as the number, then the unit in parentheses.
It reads 57 (mL)
